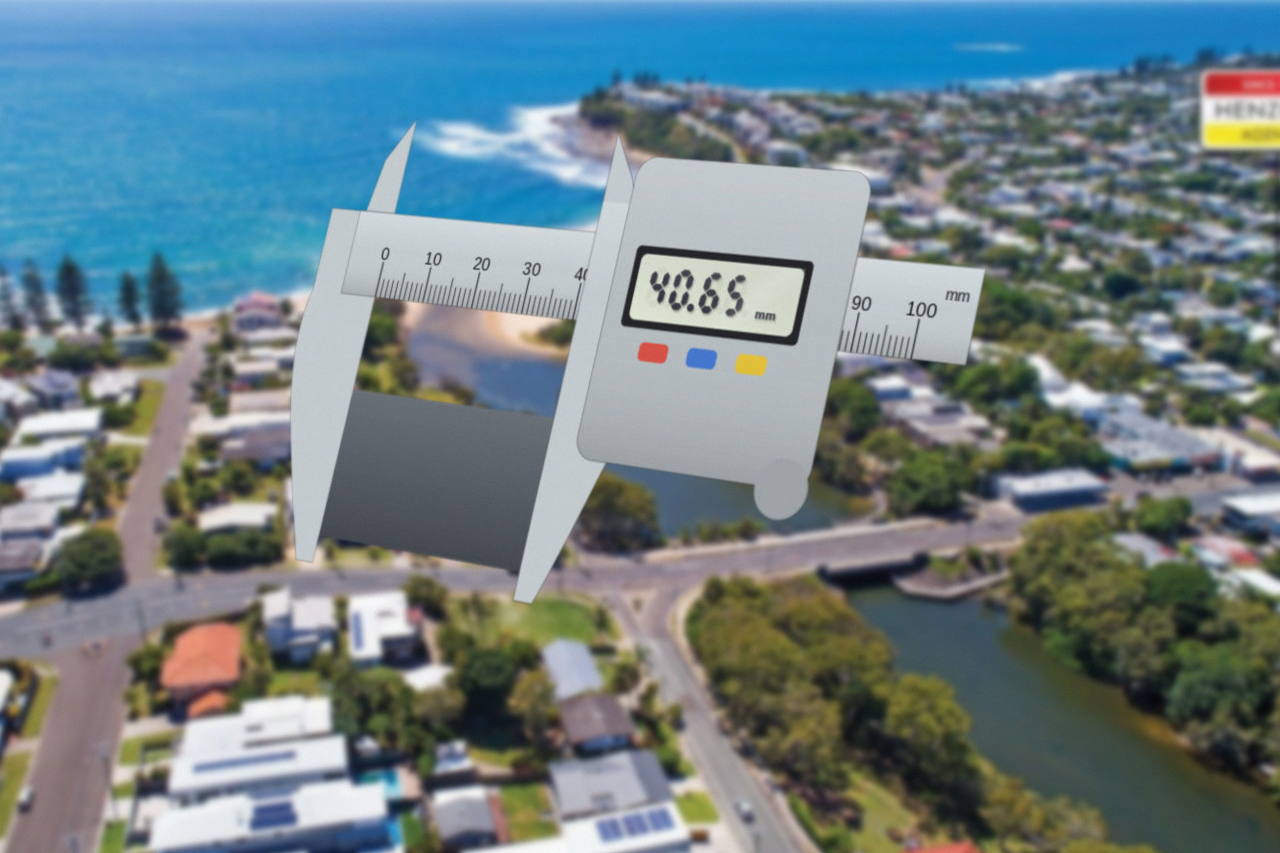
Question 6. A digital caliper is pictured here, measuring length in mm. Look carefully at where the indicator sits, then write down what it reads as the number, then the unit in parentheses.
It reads 40.65 (mm)
